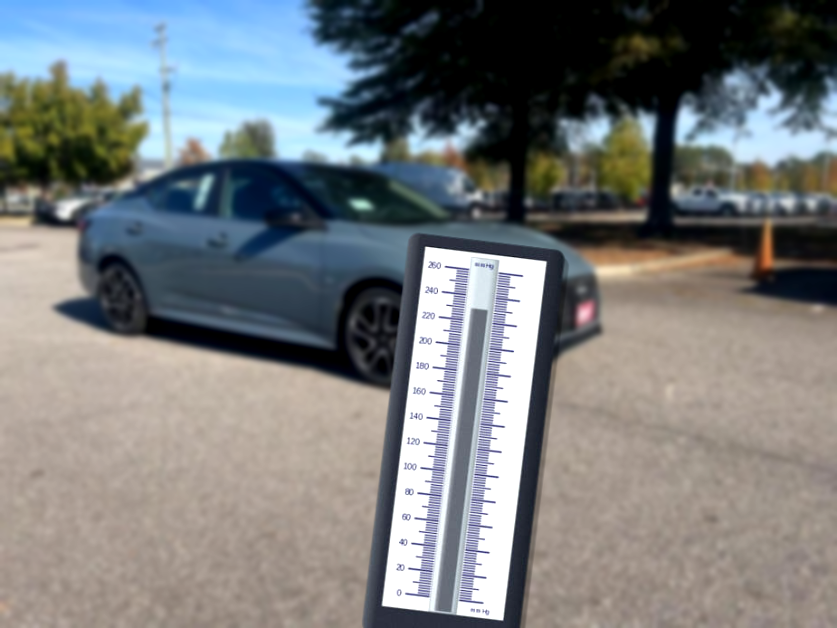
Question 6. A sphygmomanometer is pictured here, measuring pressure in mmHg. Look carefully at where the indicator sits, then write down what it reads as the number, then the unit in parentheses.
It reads 230 (mmHg)
